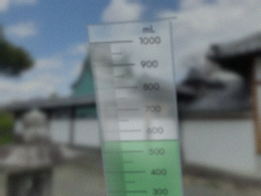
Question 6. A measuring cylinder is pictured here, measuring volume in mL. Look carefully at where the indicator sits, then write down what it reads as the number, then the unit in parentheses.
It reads 550 (mL)
